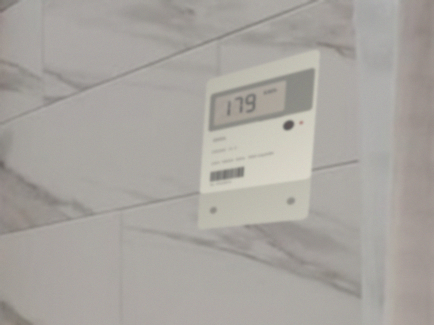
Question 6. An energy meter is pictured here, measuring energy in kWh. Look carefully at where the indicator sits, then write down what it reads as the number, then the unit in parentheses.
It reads 179 (kWh)
